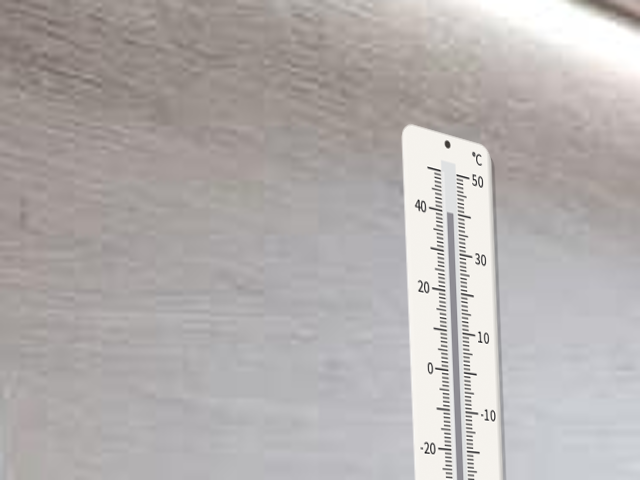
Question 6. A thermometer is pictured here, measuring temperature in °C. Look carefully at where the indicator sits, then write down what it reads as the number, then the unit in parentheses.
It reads 40 (°C)
